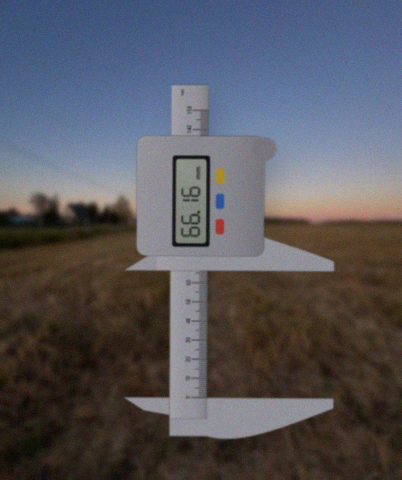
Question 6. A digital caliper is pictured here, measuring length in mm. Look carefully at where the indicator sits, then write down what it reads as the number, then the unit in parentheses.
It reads 66.16 (mm)
